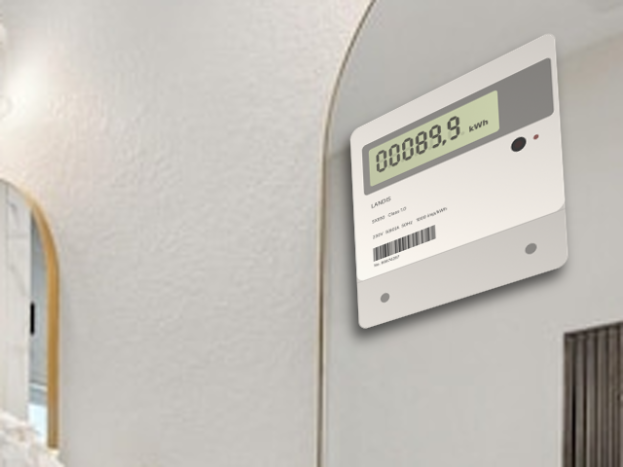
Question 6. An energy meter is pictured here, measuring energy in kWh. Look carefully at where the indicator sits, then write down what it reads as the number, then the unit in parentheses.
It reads 89.9 (kWh)
